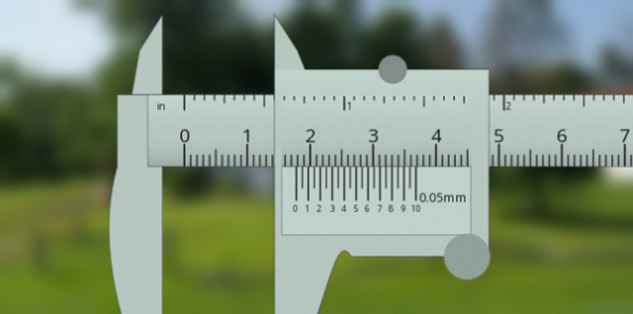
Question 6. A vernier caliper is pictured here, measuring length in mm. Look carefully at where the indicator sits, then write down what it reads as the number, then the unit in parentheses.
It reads 17.8 (mm)
